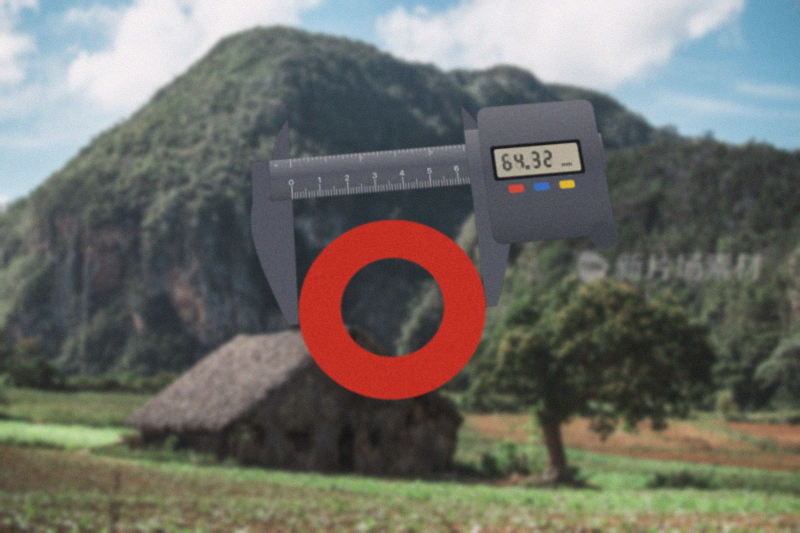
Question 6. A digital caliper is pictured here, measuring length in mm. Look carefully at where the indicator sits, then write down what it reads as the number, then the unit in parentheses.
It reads 64.32 (mm)
